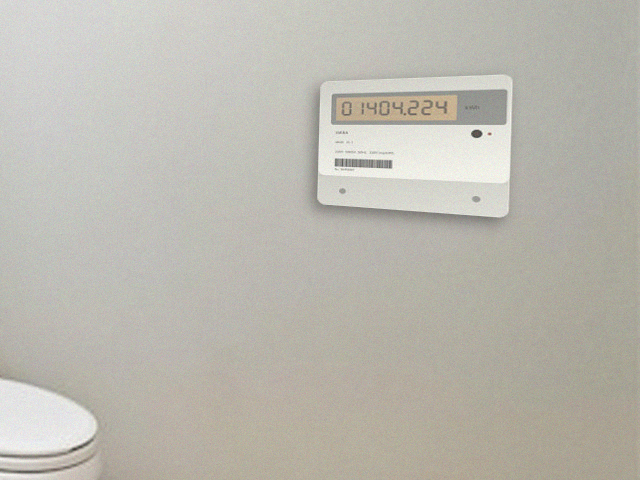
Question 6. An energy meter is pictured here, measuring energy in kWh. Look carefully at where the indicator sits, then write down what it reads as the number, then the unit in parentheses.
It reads 1404.224 (kWh)
